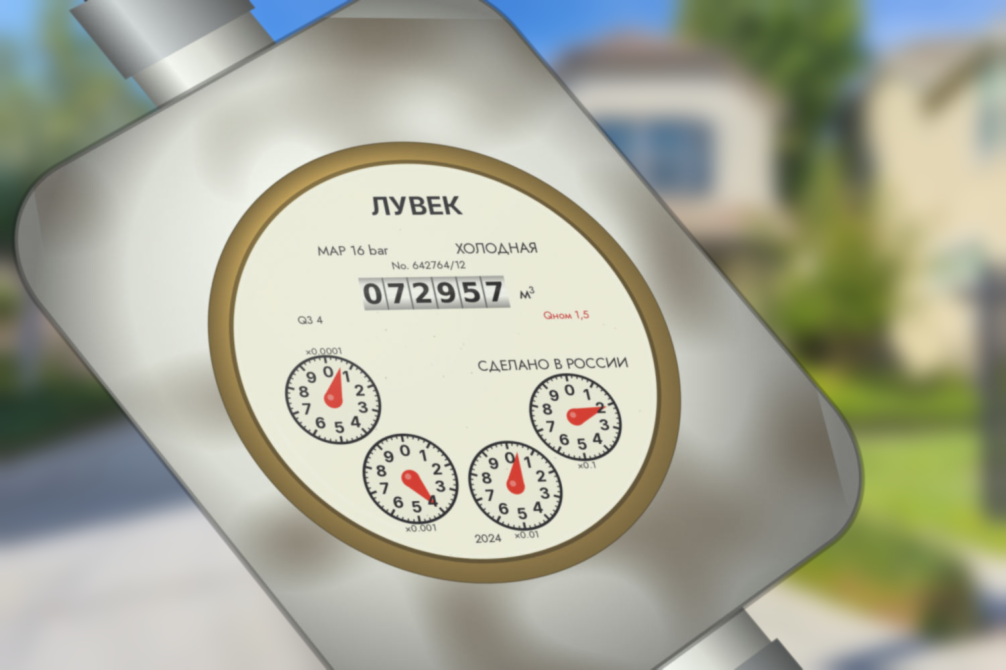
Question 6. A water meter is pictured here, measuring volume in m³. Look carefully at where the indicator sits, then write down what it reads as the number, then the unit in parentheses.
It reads 72957.2040 (m³)
